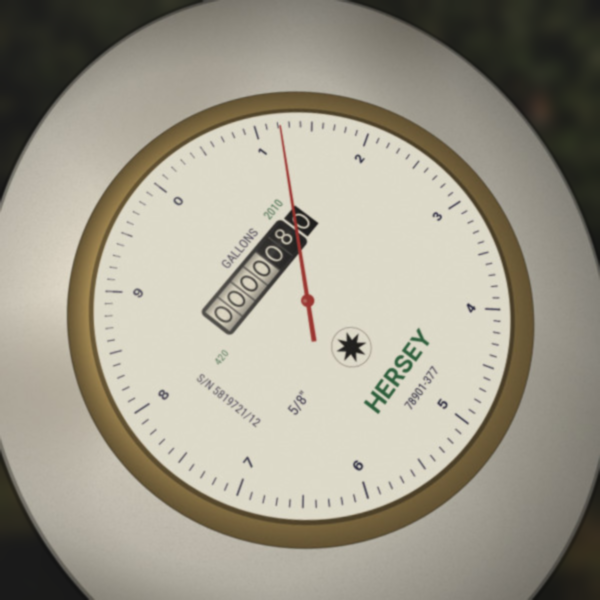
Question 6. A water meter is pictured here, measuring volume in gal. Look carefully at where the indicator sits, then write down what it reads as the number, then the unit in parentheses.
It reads 81.2 (gal)
